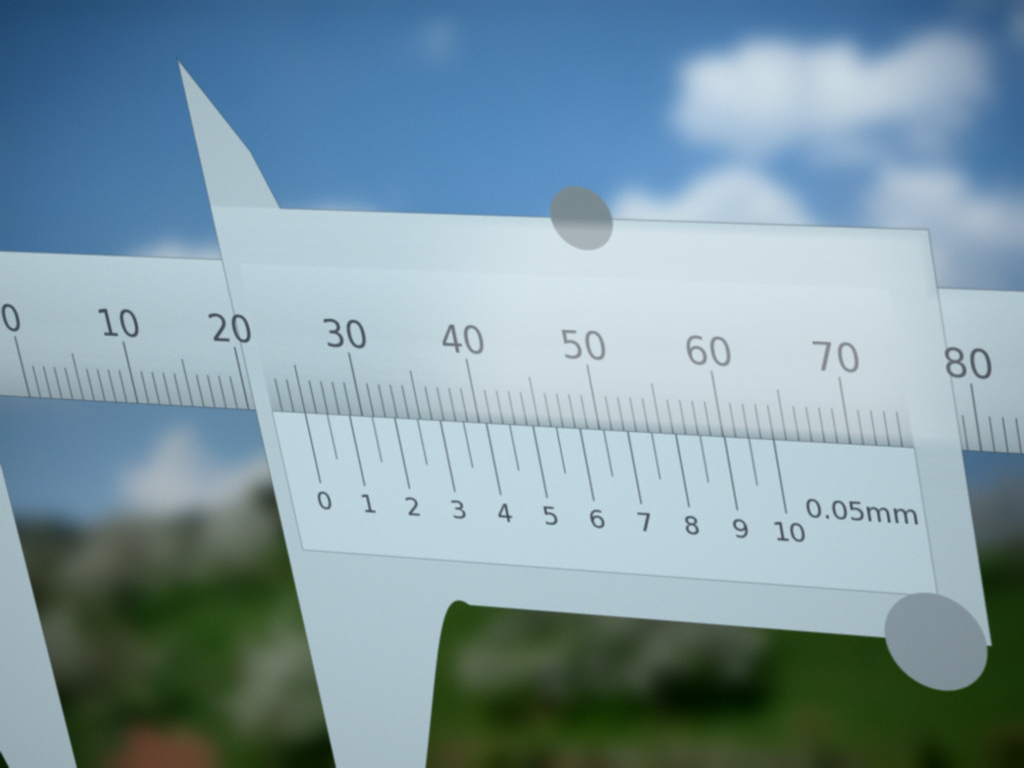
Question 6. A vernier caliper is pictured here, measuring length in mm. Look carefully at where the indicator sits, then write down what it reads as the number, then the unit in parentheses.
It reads 25.0 (mm)
